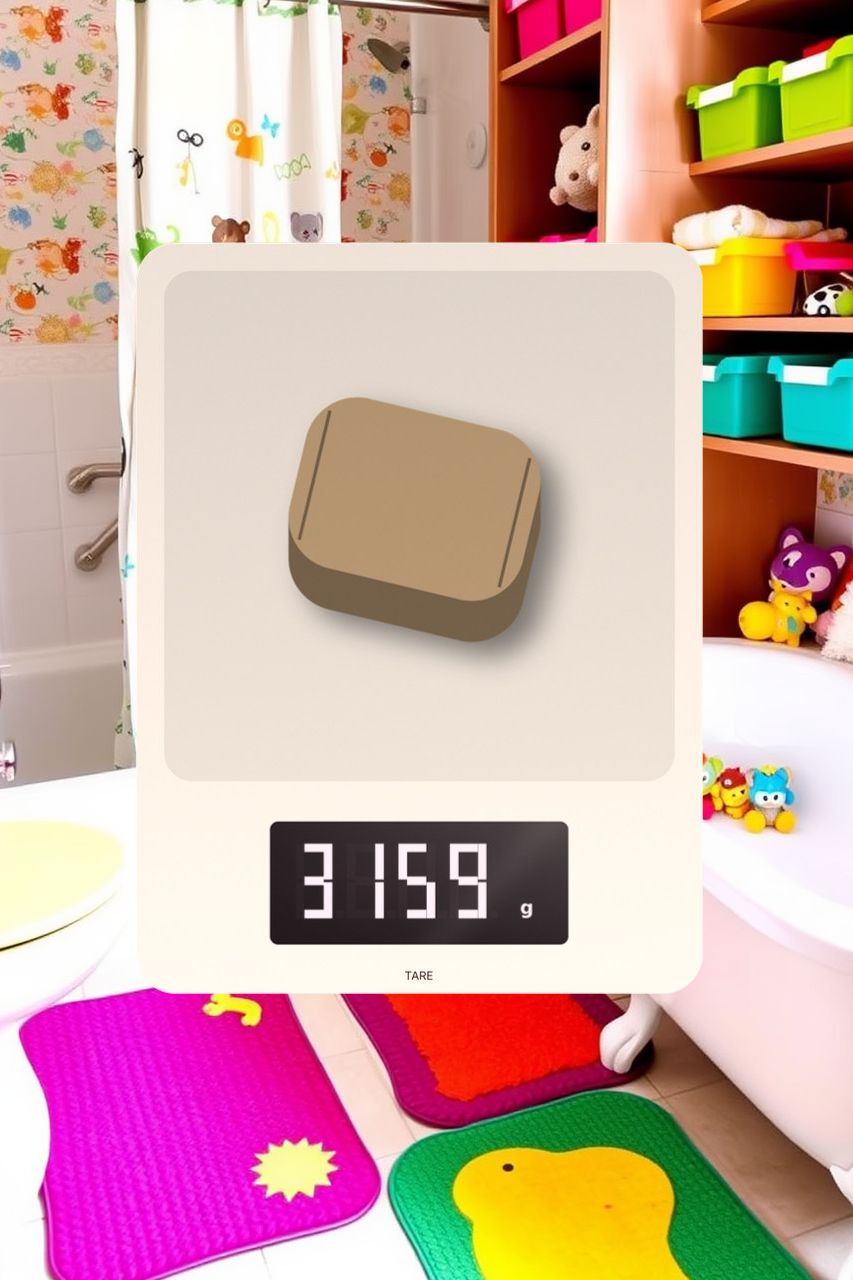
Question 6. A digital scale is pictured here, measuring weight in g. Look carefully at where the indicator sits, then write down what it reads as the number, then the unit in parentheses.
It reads 3159 (g)
